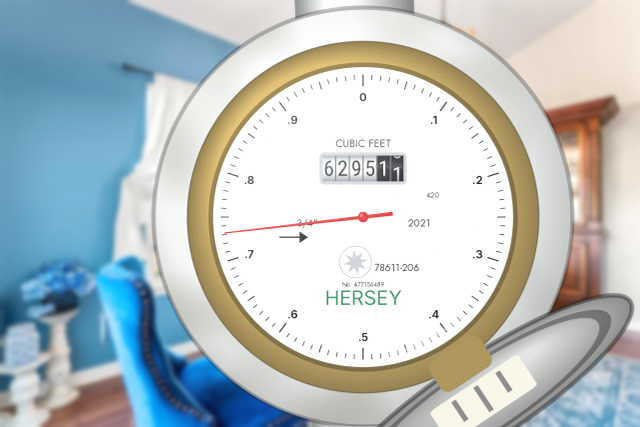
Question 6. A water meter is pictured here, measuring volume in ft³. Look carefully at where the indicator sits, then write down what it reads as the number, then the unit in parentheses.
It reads 629510.73 (ft³)
